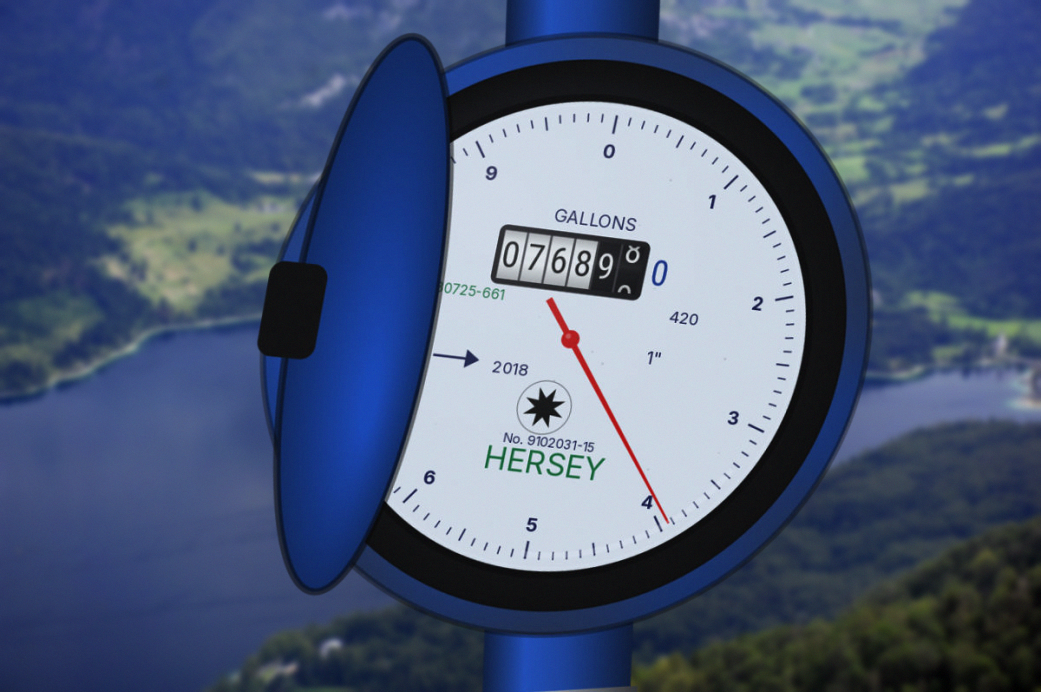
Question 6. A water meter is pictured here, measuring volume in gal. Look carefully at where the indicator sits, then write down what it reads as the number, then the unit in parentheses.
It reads 768983.9 (gal)
